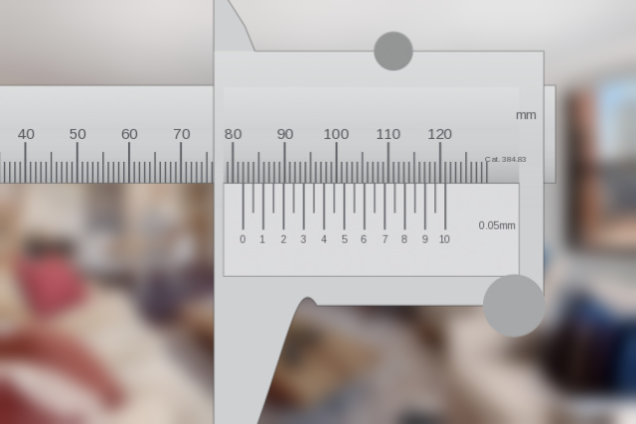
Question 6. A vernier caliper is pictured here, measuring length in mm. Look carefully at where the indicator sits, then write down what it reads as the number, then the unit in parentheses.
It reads 82.0 (mm)
